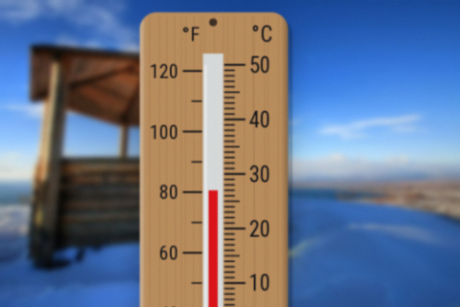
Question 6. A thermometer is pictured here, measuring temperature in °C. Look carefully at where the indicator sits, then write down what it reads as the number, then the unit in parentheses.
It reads 27 (°C)
